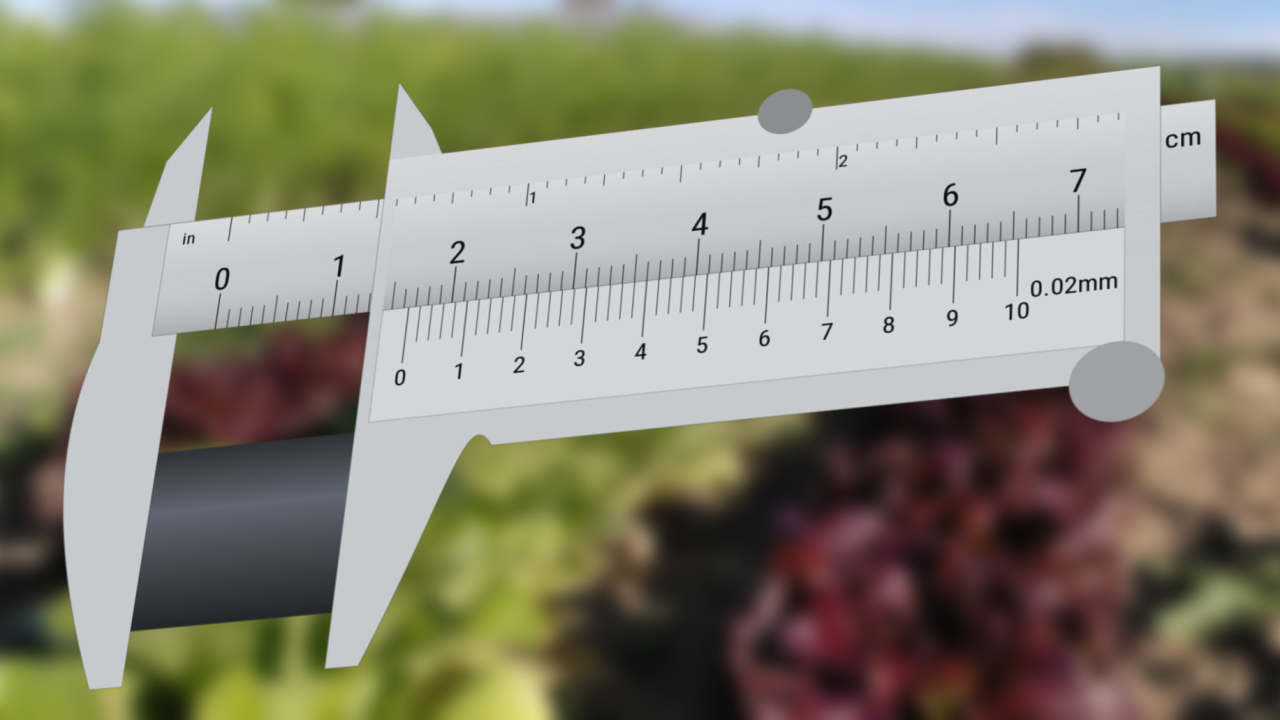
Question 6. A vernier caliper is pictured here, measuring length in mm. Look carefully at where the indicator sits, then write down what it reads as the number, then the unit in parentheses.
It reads 16.4 (mm)
